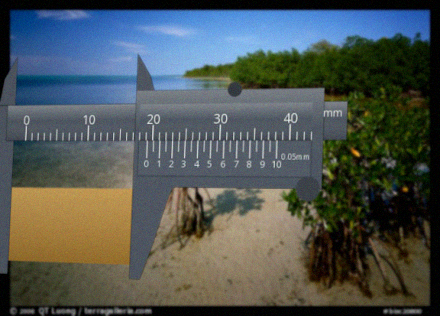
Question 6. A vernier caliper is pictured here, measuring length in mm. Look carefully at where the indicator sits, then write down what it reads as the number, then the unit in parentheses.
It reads 19.2 (mm)
